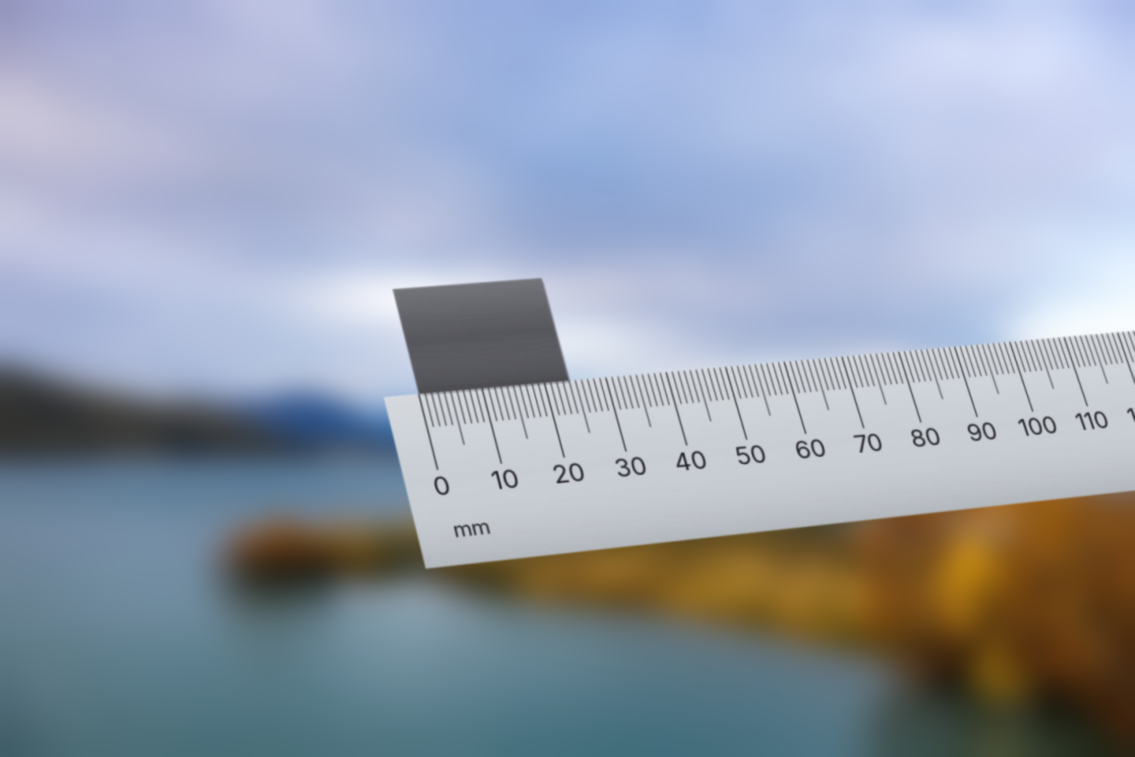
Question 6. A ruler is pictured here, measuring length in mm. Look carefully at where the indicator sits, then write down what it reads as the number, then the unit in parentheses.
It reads 24 (mm)
